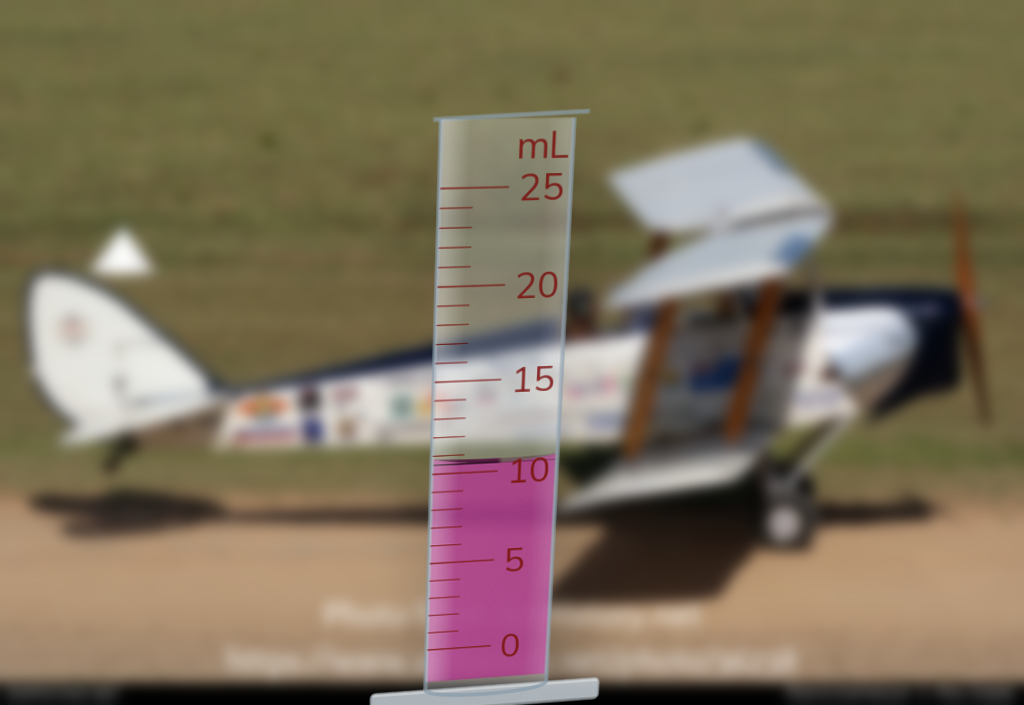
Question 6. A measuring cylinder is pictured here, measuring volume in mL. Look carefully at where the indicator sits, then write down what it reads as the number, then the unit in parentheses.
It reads 10.5 (mL)
